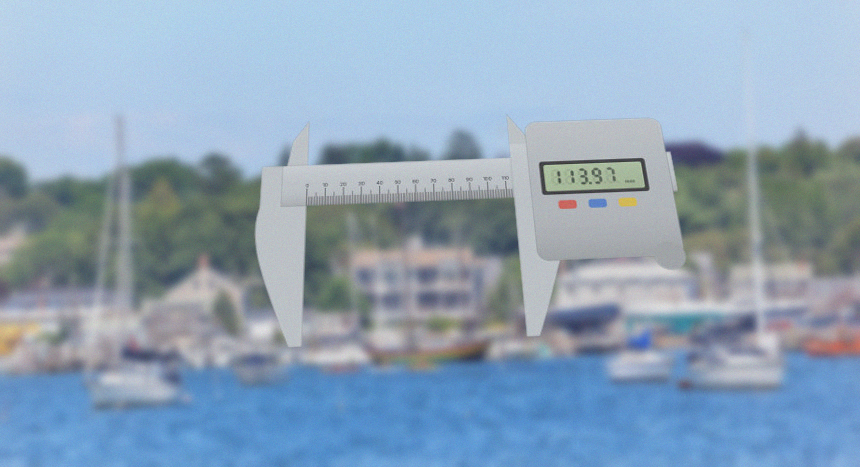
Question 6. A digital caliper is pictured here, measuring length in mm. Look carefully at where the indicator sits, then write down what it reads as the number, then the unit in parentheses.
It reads 113.97 (mm)
